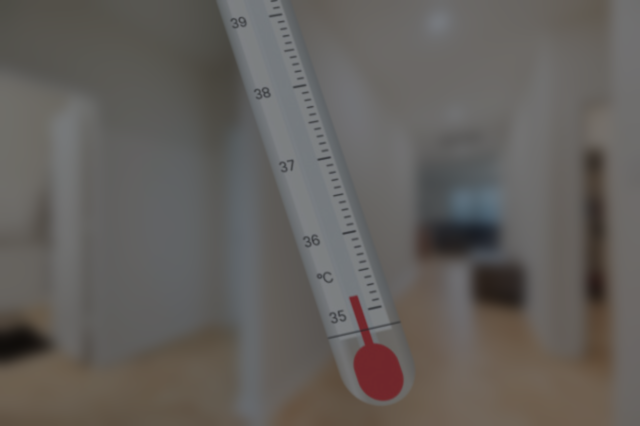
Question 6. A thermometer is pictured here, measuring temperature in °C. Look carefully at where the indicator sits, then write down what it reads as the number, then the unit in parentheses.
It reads 35.2 (°C)
